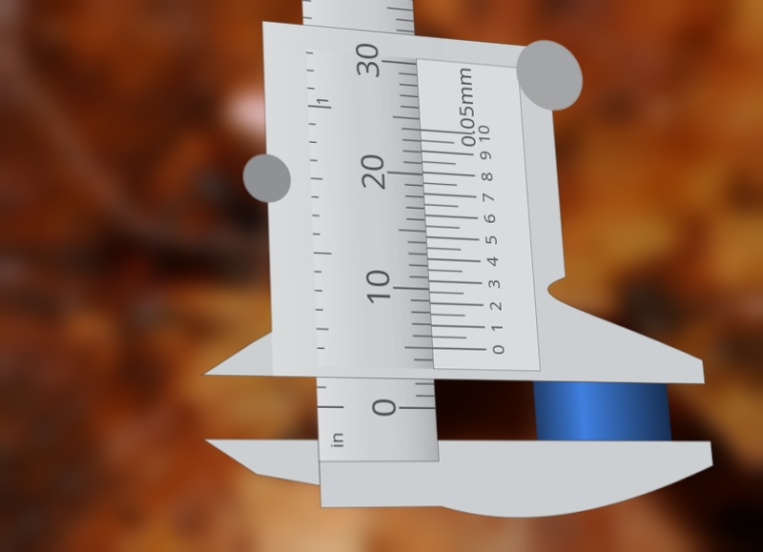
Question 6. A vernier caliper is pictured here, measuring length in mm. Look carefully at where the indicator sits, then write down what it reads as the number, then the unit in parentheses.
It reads 5.0 (mm)
